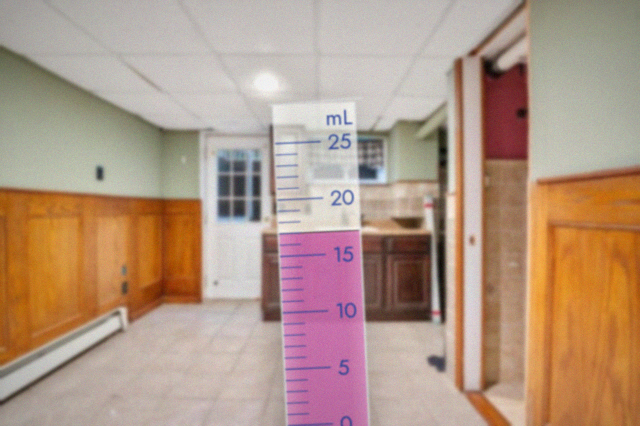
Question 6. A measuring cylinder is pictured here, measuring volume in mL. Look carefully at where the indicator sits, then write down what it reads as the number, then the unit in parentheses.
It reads 17 (mL)
